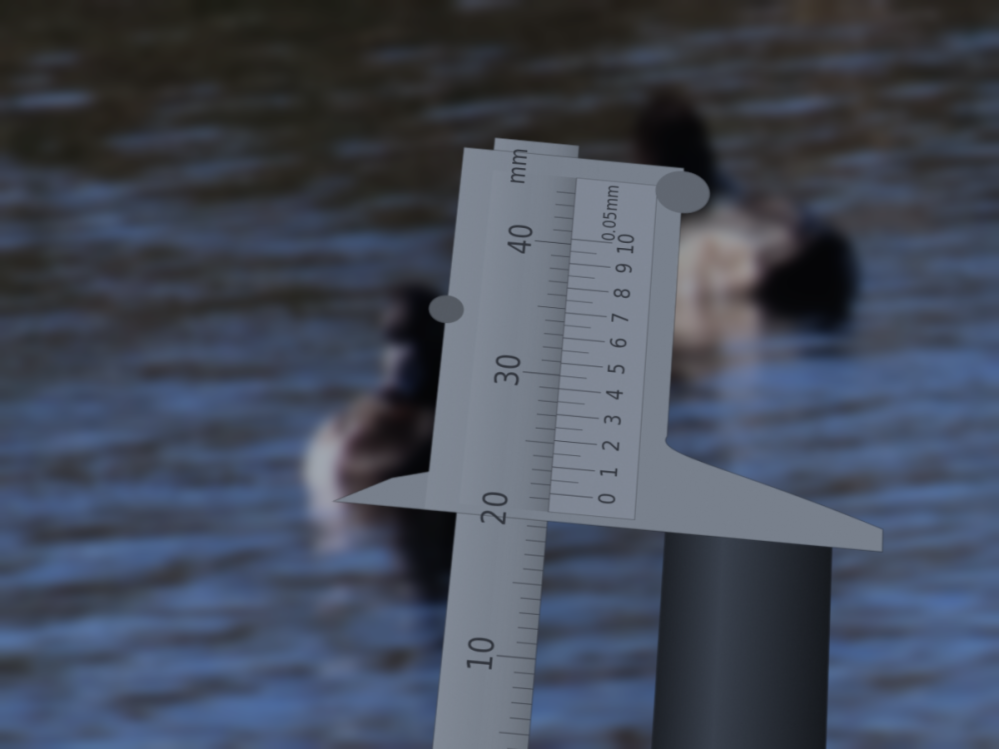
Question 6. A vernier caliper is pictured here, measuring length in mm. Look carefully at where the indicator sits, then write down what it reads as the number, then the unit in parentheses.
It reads 21.4 (mm)
